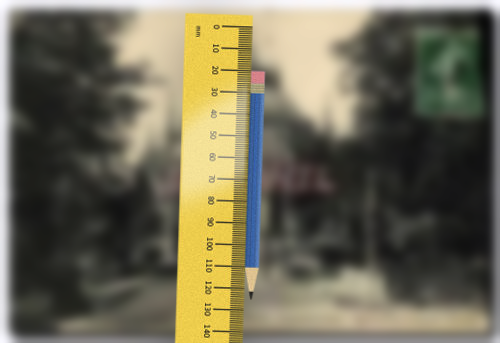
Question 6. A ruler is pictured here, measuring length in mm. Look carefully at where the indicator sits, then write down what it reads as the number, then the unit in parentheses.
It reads 105 (mm)
